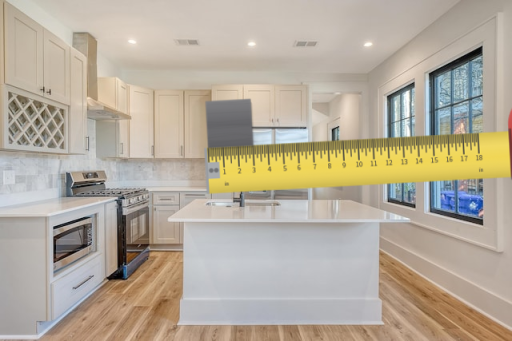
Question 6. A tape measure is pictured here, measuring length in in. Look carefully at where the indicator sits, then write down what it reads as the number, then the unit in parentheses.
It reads 3 (in)
